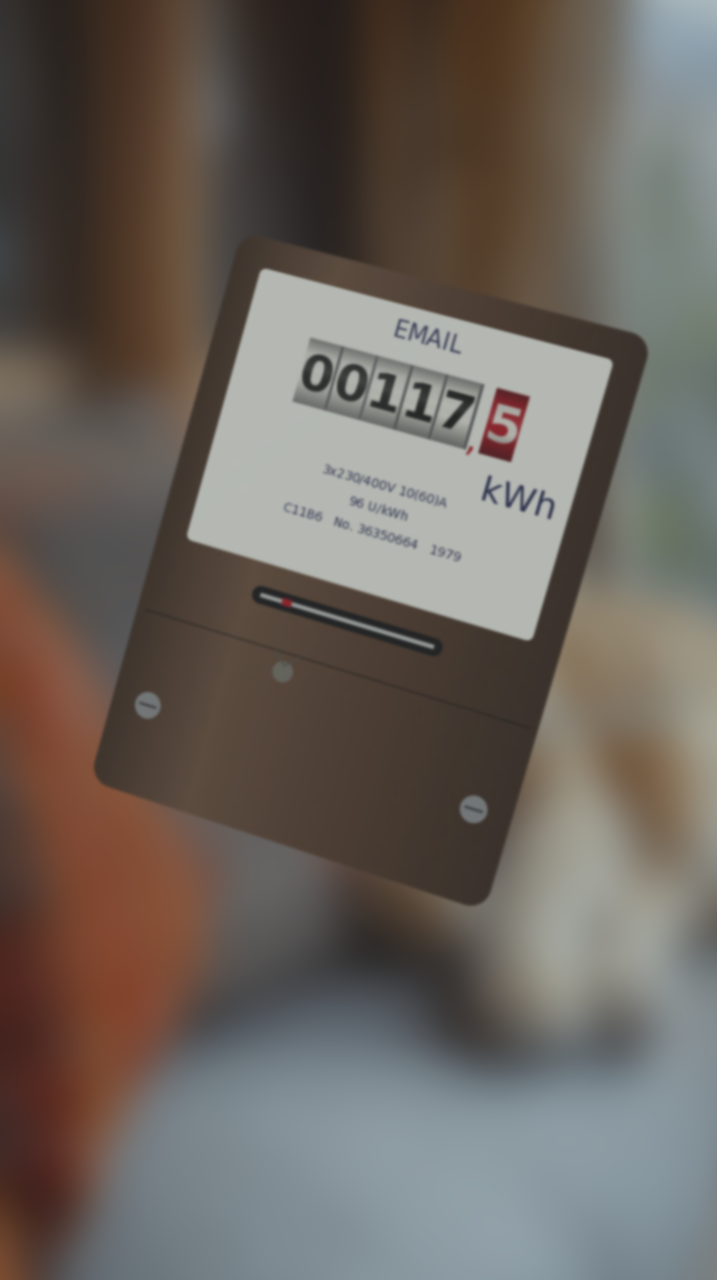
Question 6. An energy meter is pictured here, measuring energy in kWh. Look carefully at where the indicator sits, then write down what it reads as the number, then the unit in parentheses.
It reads 117.5 (kWh)
